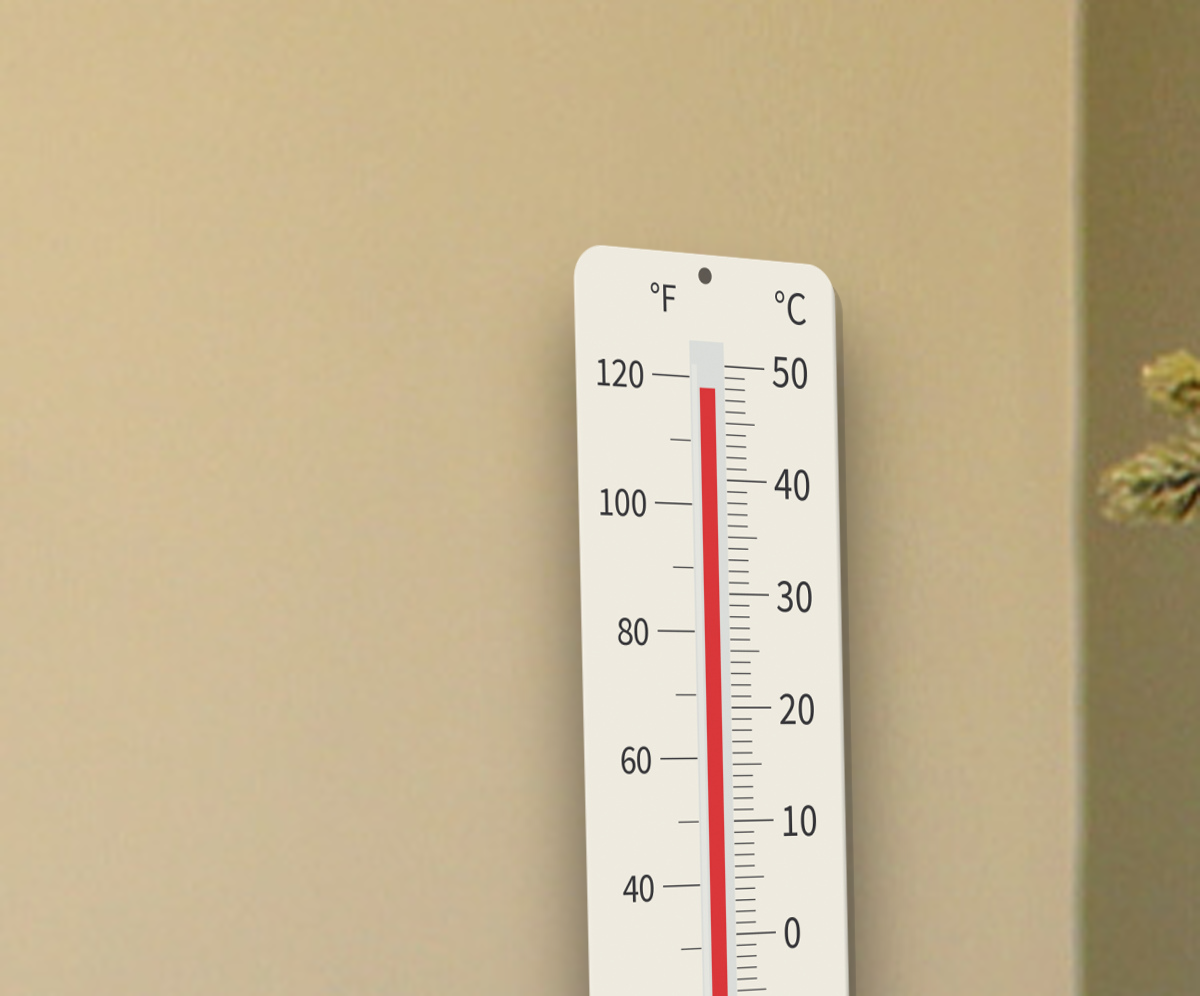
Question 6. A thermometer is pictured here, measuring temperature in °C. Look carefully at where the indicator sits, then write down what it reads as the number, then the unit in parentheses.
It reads 48 (°C)
